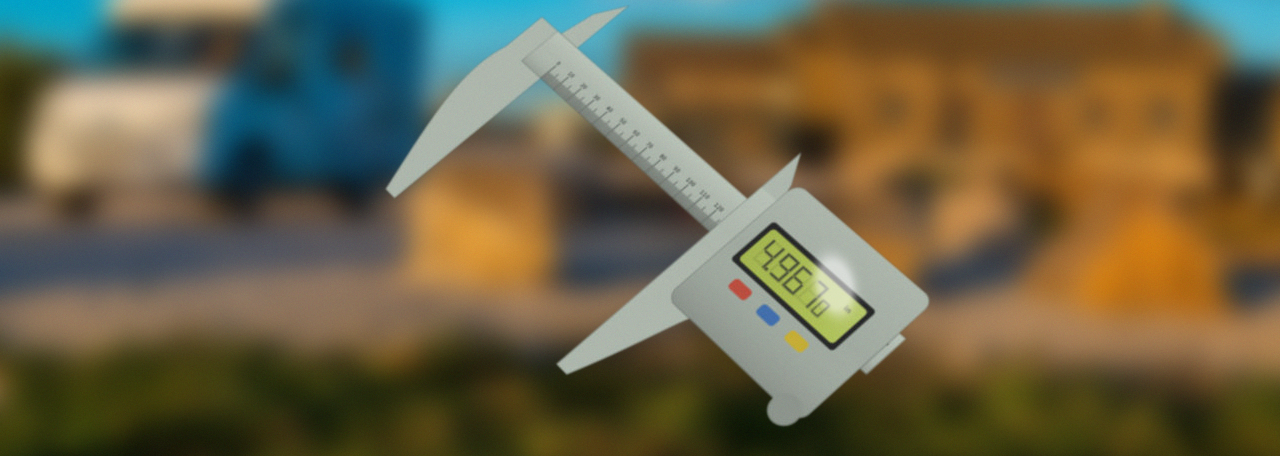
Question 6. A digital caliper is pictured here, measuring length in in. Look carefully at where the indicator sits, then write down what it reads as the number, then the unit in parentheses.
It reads 4.9670 (in)
